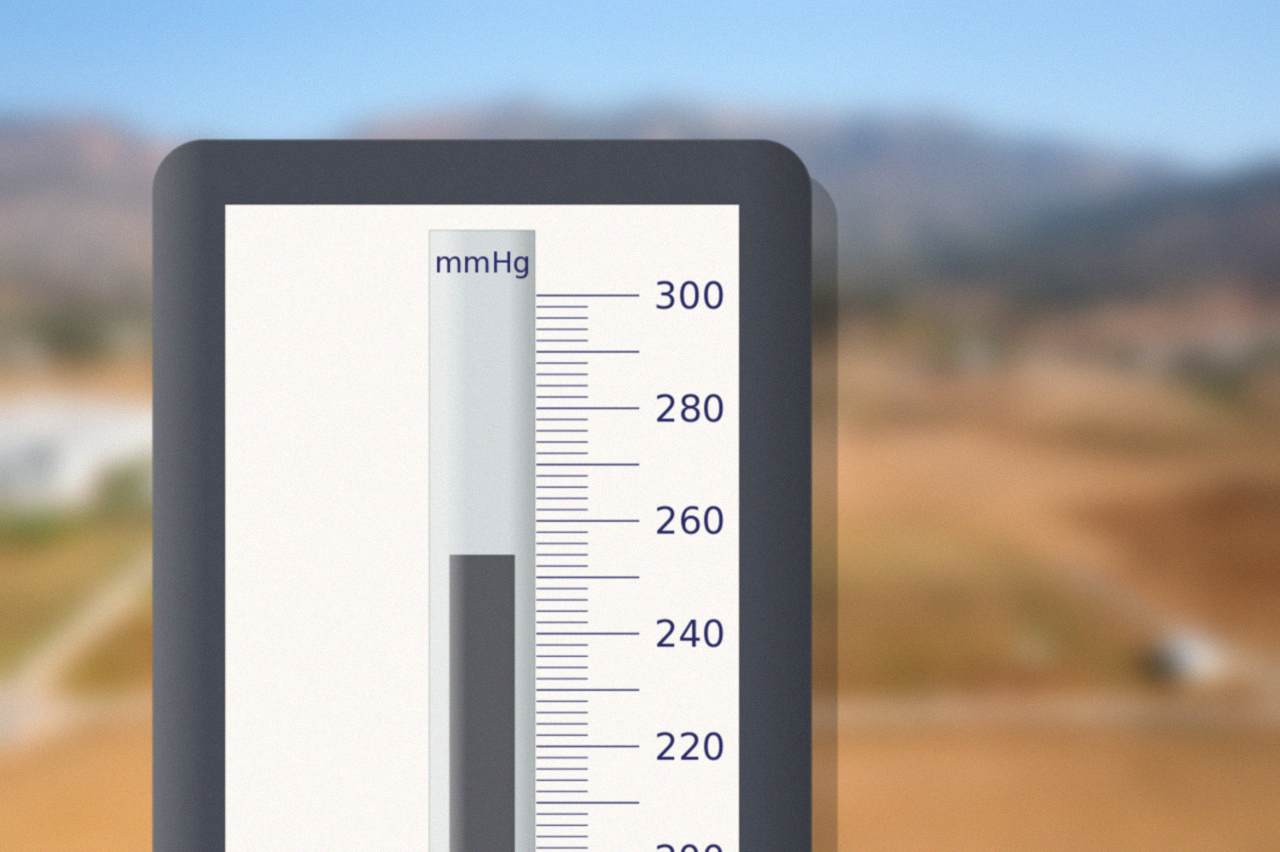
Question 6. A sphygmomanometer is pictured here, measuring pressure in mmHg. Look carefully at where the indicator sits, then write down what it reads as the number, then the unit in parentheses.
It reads 254 (mmHg)
